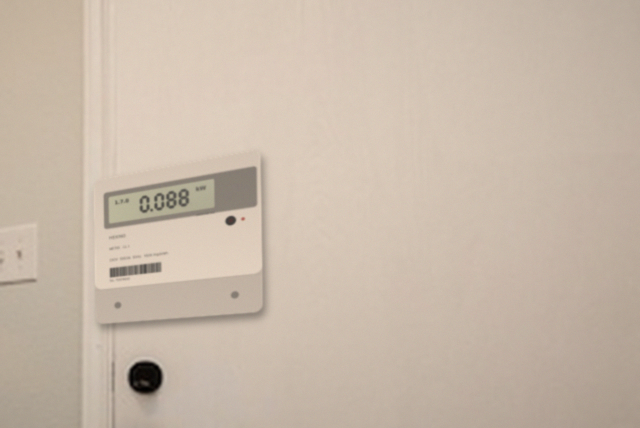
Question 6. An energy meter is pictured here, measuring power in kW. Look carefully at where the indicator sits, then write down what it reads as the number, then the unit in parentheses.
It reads 0.088 (kW)
